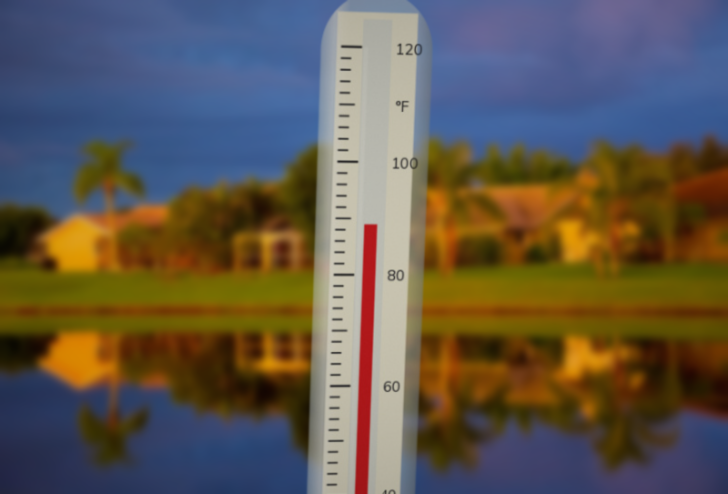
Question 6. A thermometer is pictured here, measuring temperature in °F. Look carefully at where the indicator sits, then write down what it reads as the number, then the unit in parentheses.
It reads 89 (°F)
